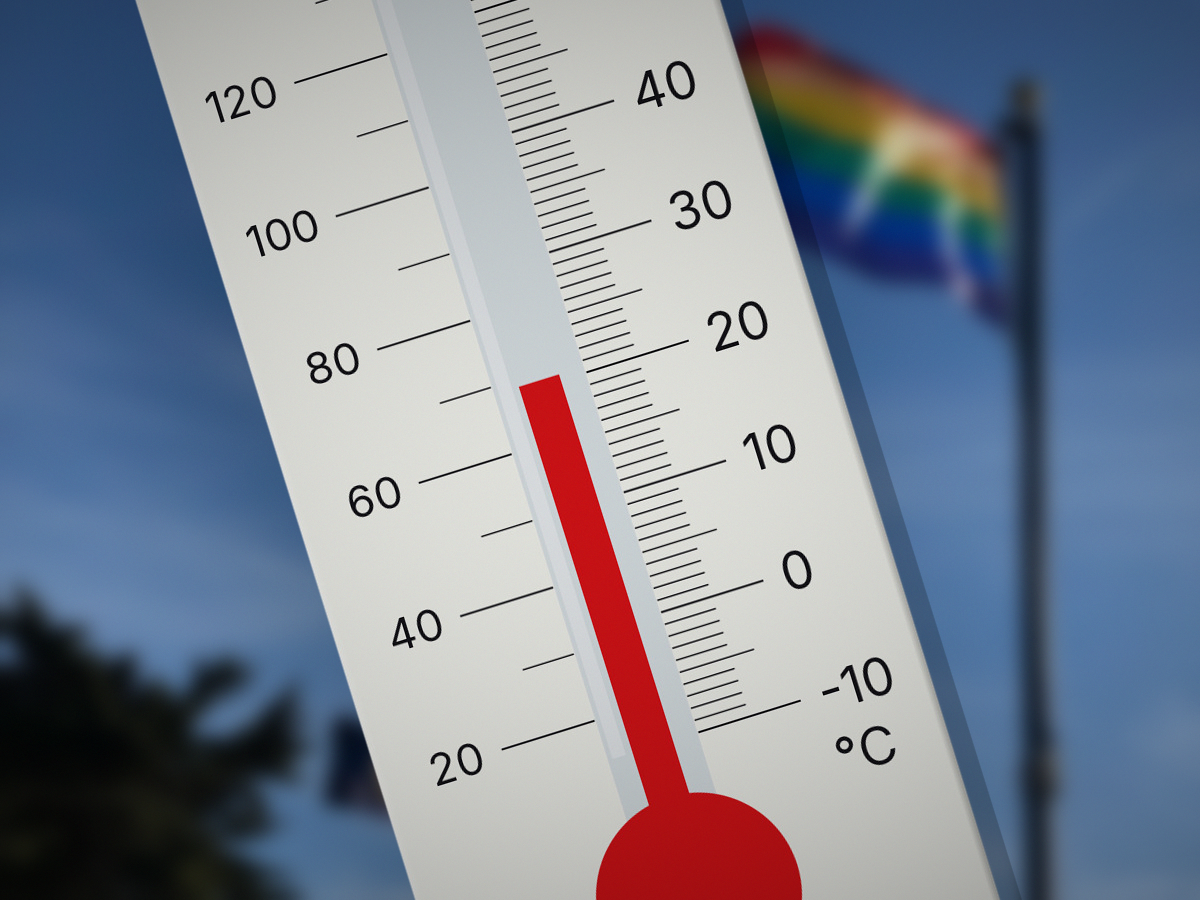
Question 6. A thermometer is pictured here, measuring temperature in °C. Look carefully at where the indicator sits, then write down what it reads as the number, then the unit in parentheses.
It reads 20.5 (°C)
